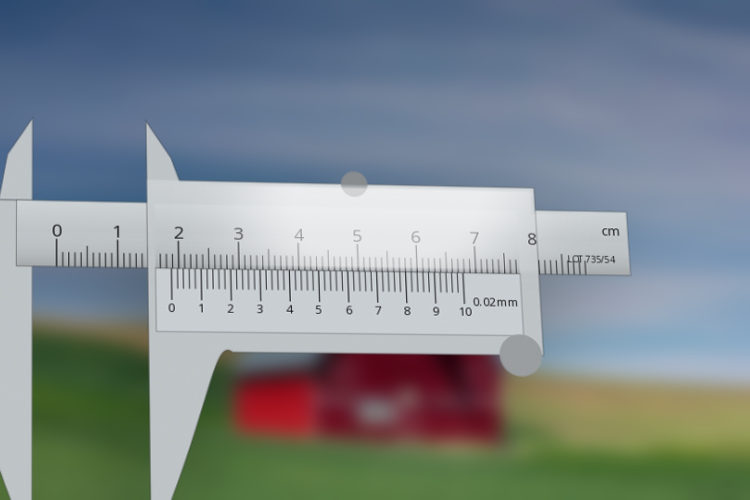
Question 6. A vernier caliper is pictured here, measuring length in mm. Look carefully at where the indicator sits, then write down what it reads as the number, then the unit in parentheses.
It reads 18.8 (mm)
